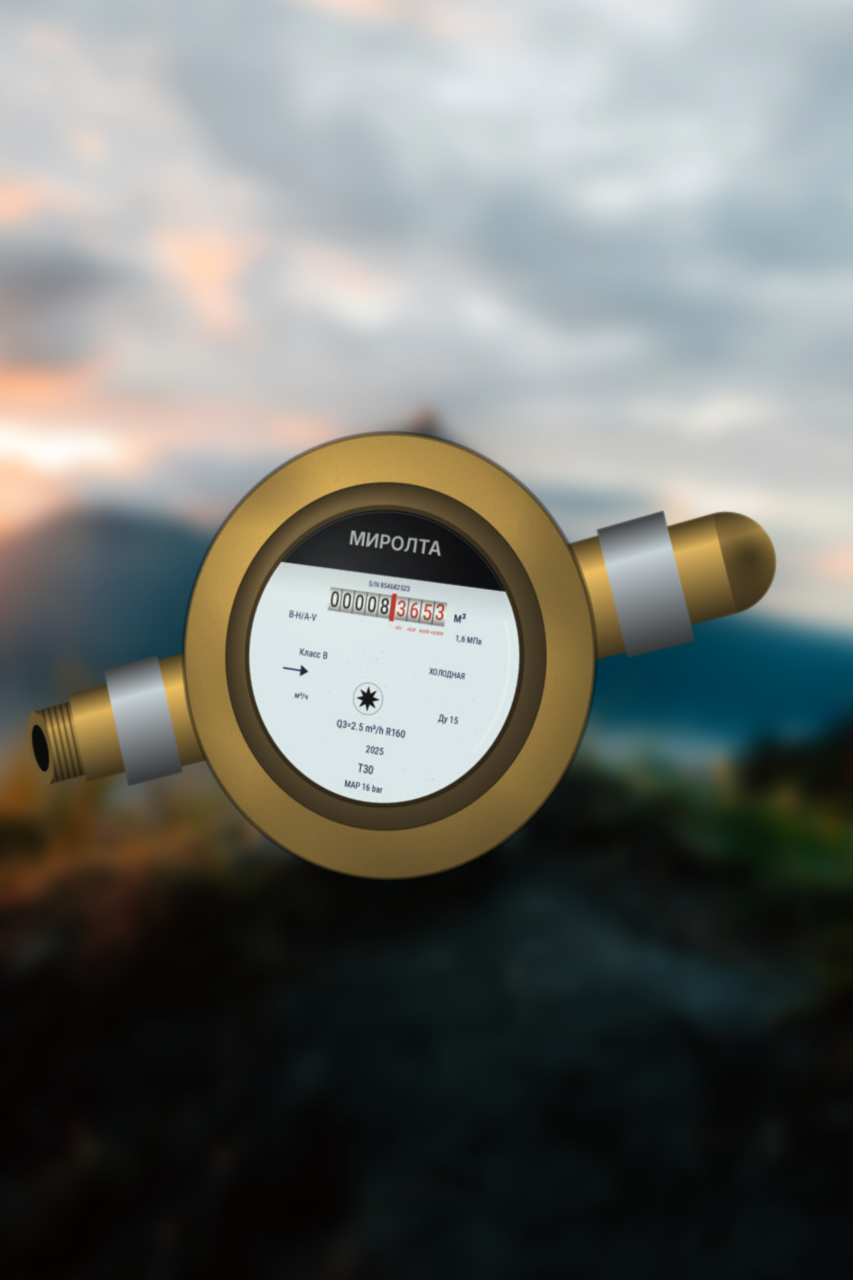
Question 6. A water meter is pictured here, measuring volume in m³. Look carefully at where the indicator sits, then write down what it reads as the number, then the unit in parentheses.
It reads 8.3653 (m³)
